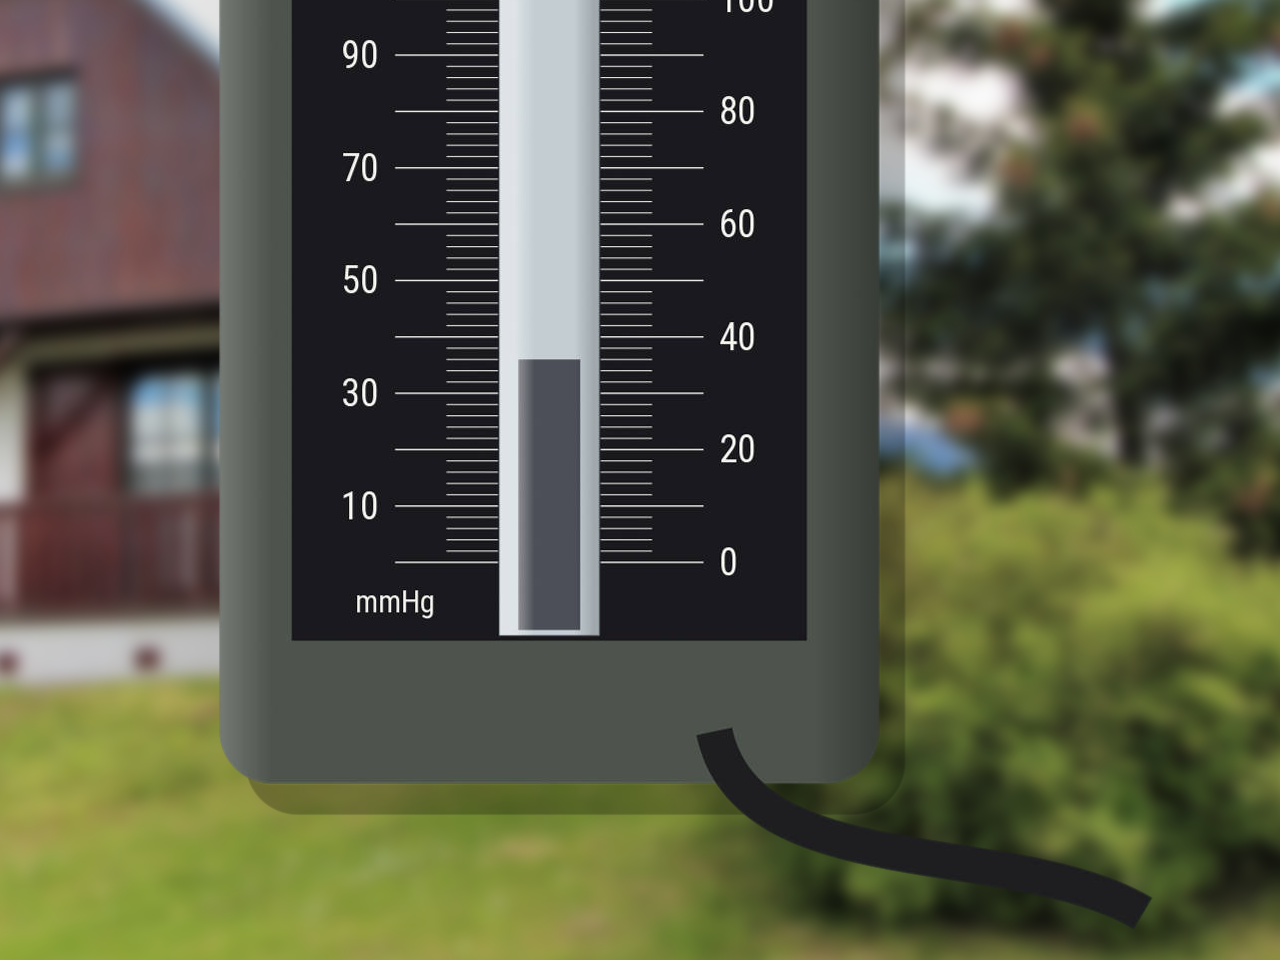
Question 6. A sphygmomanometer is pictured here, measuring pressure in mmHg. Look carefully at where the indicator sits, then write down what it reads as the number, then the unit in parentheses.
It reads 36 (mmHg)
